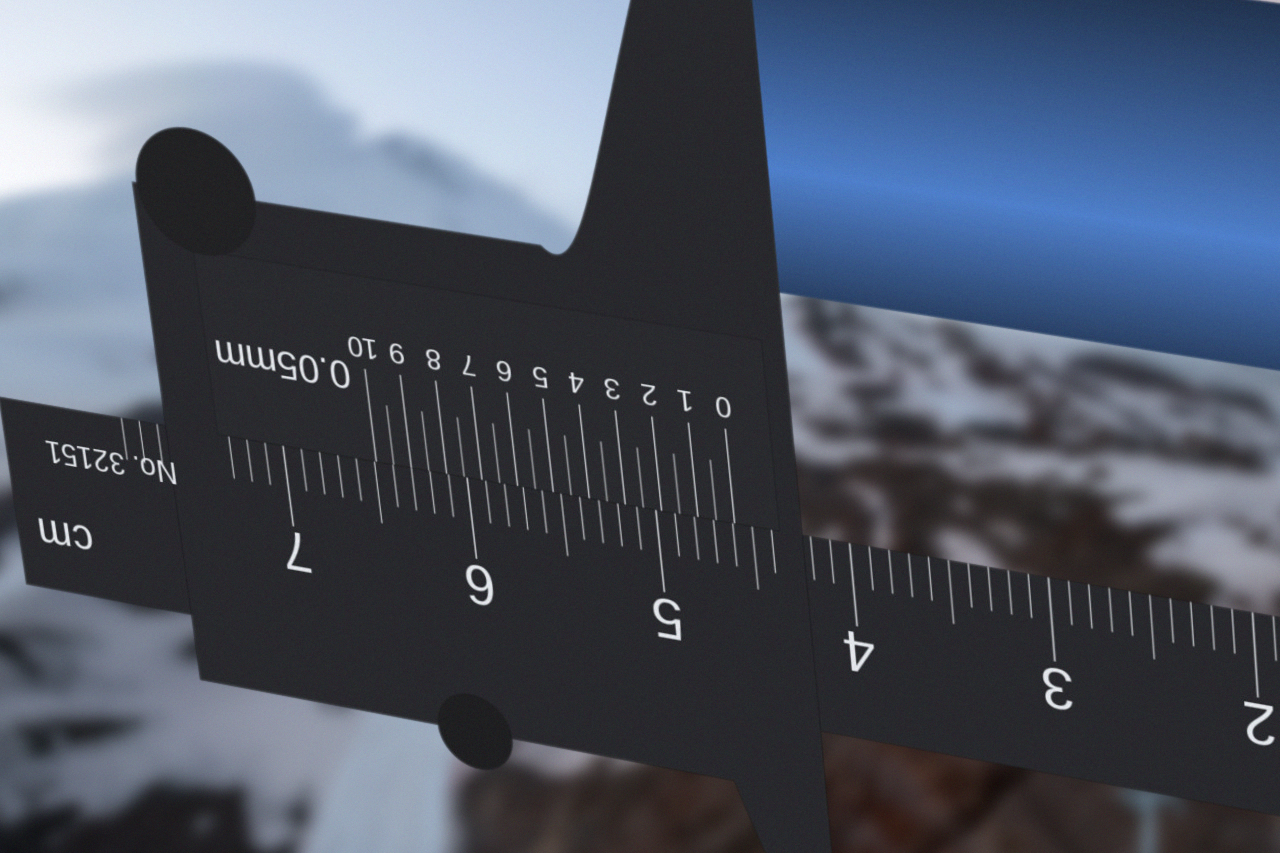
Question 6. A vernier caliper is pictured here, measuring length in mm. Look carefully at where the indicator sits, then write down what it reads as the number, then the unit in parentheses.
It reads 45.9 (mm)
